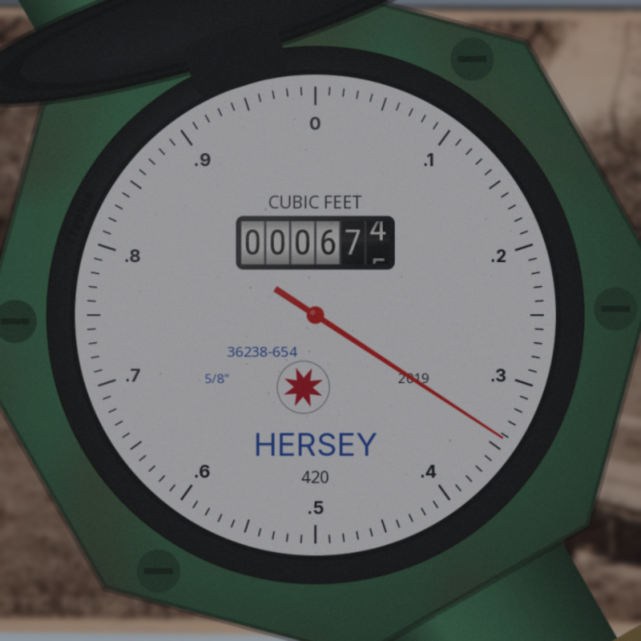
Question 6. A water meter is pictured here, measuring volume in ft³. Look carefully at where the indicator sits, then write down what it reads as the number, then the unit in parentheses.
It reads 674.34 (ft³)
